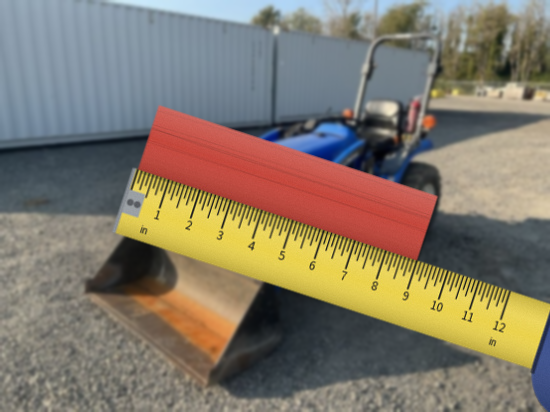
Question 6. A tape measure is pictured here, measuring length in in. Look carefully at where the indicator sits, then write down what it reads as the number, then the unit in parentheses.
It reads 9 (in)
